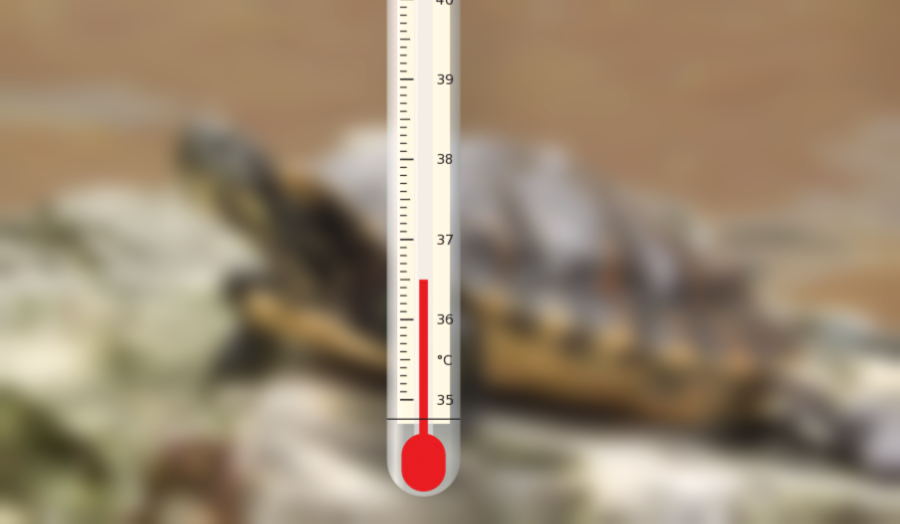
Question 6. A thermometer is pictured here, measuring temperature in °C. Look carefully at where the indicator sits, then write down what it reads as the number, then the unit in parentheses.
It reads 36.5 (°C)
